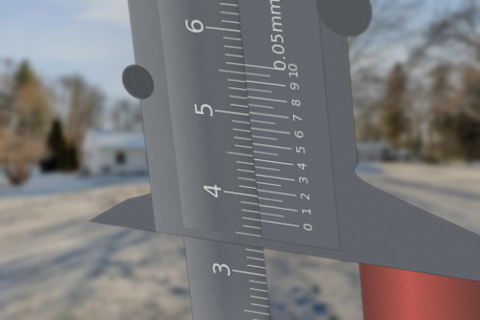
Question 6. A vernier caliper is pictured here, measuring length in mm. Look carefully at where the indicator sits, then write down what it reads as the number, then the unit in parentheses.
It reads 37.0 (mm)
